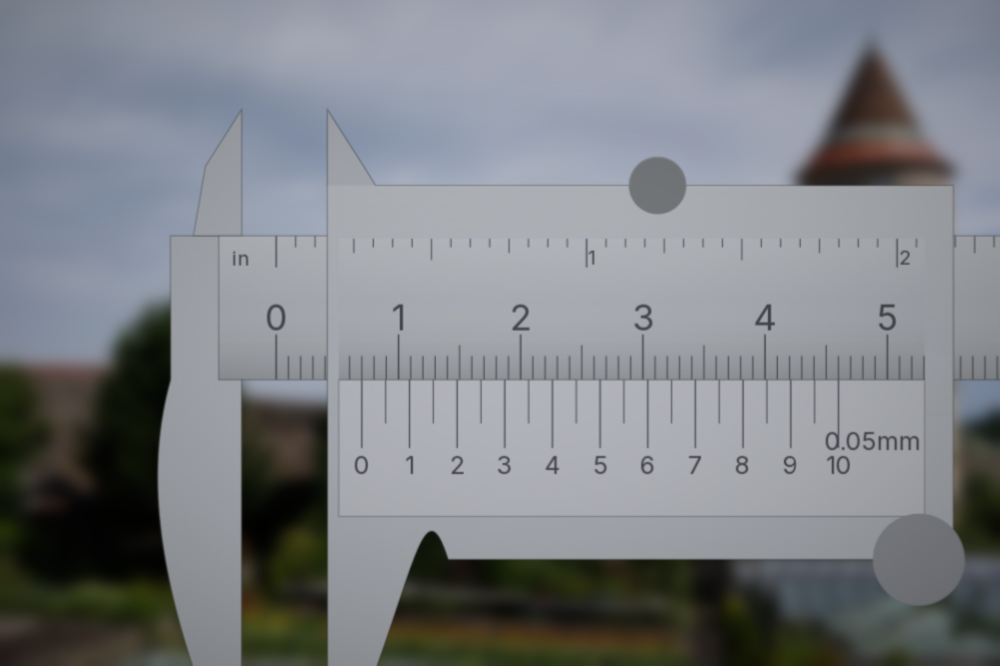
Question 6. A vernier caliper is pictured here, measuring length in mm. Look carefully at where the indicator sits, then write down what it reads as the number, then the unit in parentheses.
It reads 7.0 (mm)
